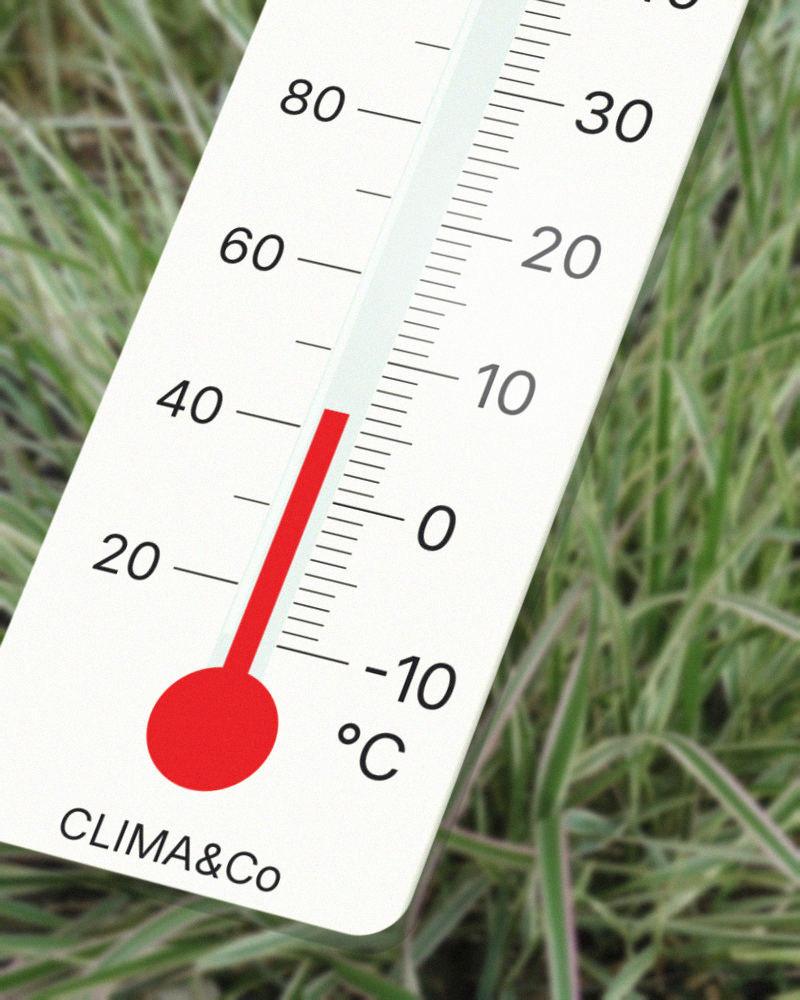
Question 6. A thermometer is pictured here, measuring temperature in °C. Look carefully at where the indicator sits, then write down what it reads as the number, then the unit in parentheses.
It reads 6 (°C)
